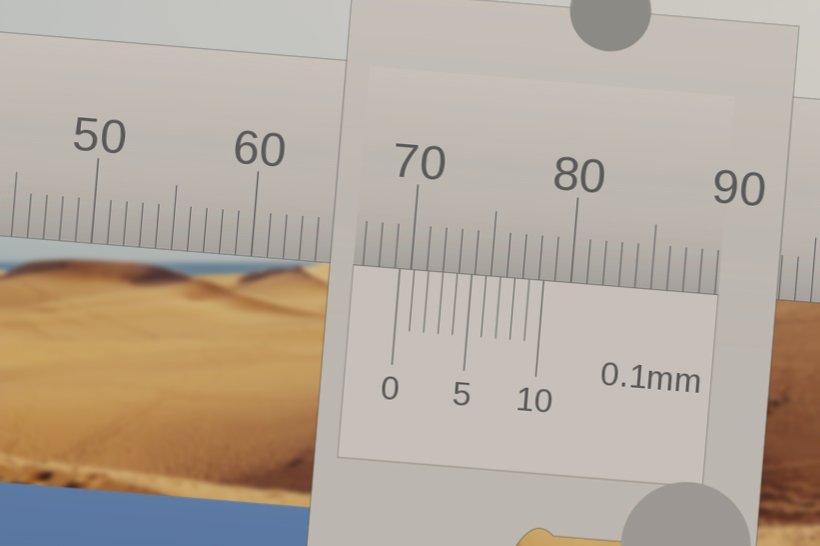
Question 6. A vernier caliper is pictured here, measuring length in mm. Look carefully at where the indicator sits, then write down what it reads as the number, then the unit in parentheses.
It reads 69.3 (mm)
